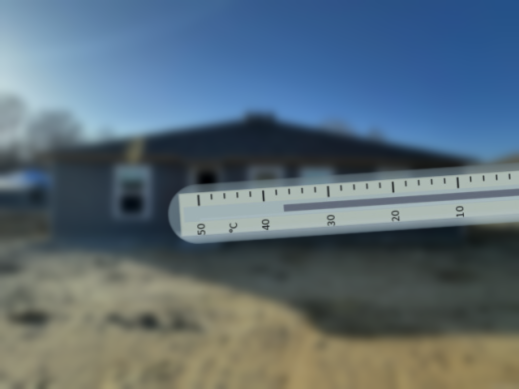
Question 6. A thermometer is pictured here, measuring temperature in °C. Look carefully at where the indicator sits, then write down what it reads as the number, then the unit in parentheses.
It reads 37 (°C)
